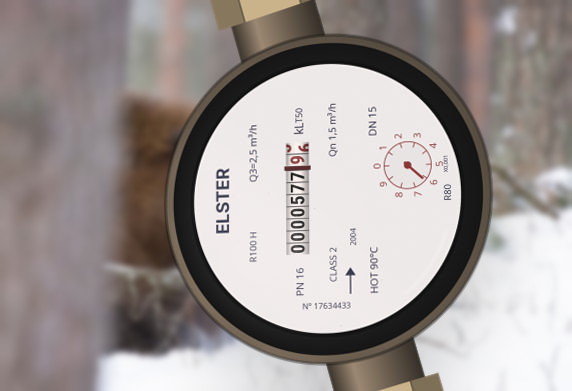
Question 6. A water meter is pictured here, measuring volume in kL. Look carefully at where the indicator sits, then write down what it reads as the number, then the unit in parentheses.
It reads 577.956 (kL)
